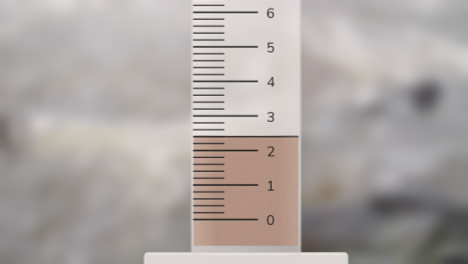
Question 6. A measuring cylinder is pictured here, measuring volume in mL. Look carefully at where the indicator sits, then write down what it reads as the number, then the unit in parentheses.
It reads 2.4 (mL)
